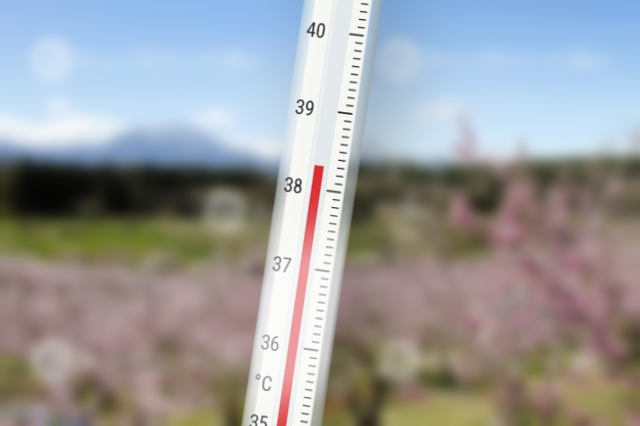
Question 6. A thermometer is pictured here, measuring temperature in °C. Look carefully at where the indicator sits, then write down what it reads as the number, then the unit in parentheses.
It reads 38.3 (°C)
